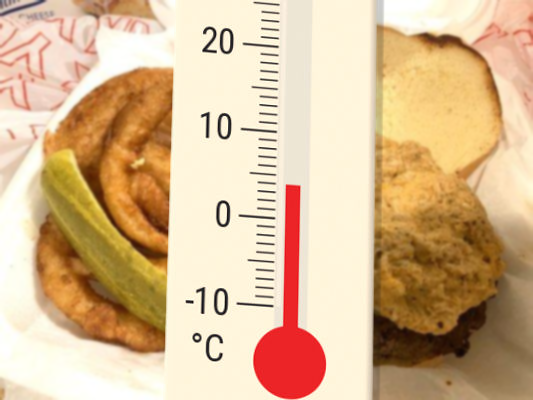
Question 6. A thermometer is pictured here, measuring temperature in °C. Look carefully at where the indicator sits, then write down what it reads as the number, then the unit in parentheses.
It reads 4 (°C)
